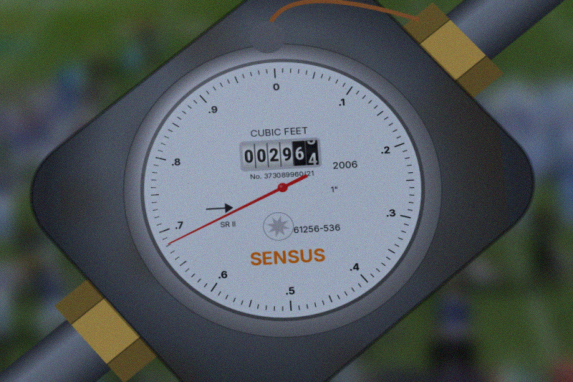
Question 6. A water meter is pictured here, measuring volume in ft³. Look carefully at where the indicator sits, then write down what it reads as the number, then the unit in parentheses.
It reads 2963.68 (ft³)
